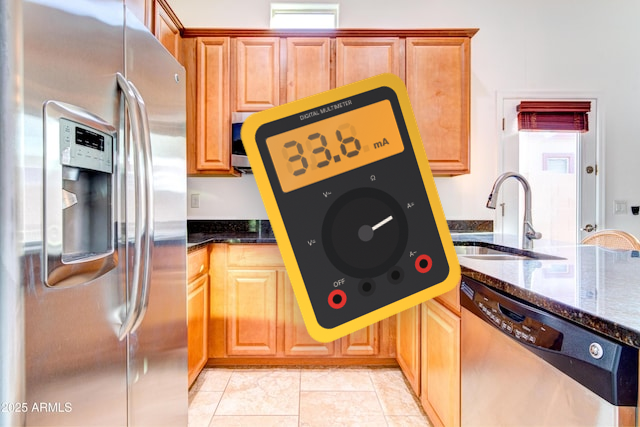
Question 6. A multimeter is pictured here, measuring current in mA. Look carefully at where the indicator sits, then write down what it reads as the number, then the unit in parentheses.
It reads 33.6 (mA)
